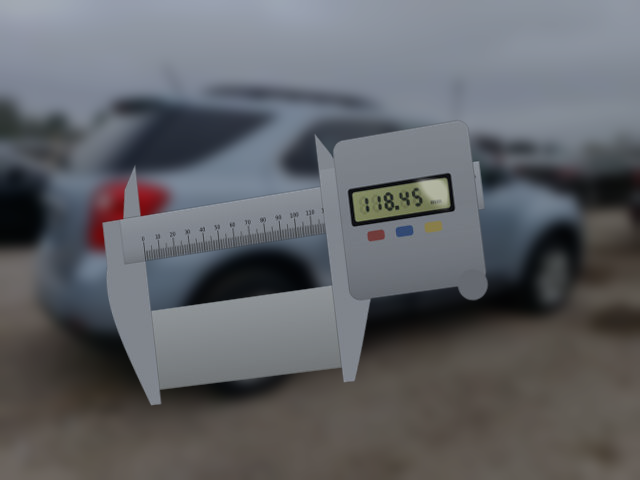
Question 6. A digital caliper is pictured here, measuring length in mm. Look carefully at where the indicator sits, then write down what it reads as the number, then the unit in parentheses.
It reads 118.45 (mm)
